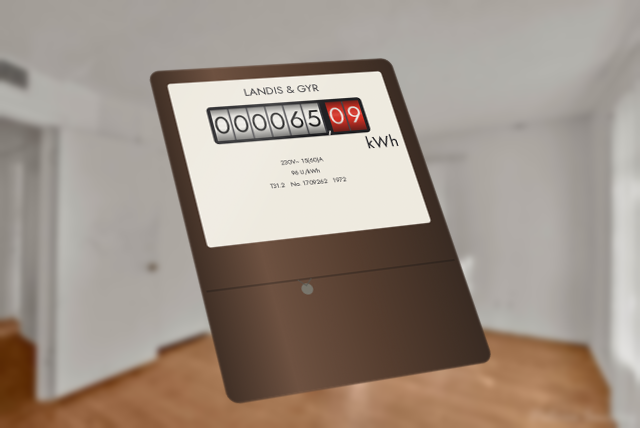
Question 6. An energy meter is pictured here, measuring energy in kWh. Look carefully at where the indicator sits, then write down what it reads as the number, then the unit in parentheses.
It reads 65.09 (kWh)
